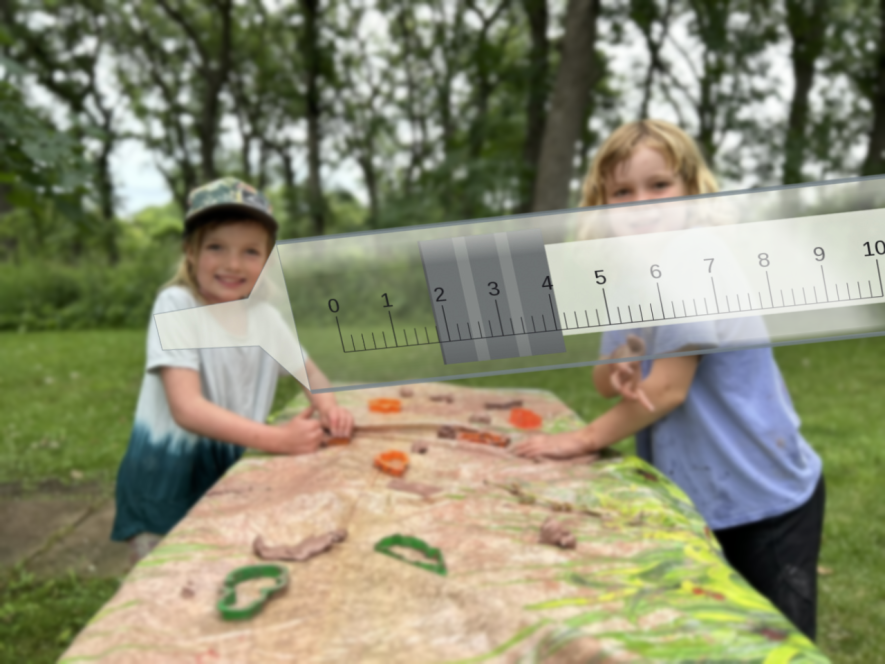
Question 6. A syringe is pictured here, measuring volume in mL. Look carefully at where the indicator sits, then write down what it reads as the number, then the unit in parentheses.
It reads 1.8 (mL)
